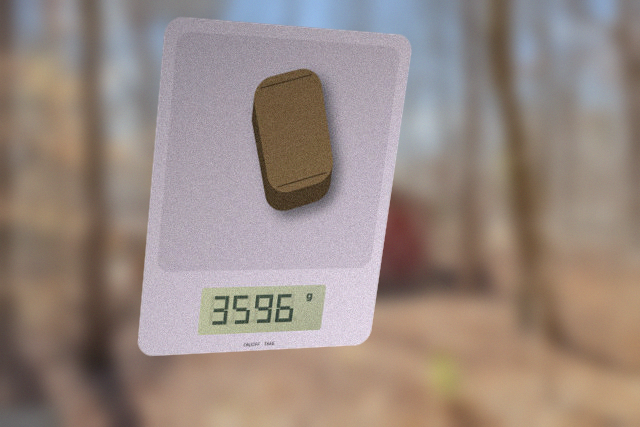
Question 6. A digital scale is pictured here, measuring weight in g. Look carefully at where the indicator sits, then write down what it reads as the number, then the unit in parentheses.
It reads 3596 (g)
